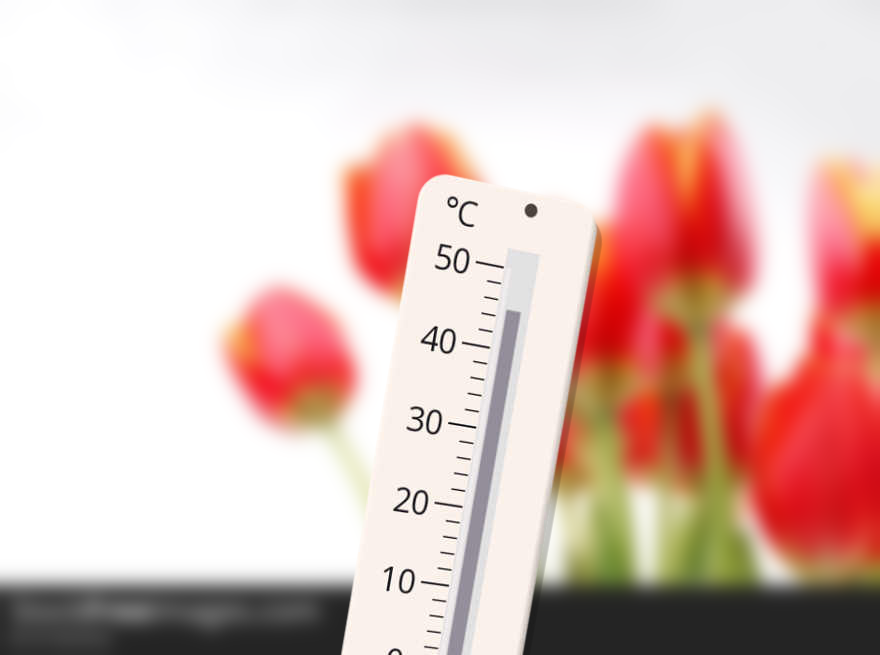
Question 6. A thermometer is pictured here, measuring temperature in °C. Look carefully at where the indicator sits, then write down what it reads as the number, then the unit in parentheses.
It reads 45 (°C)
